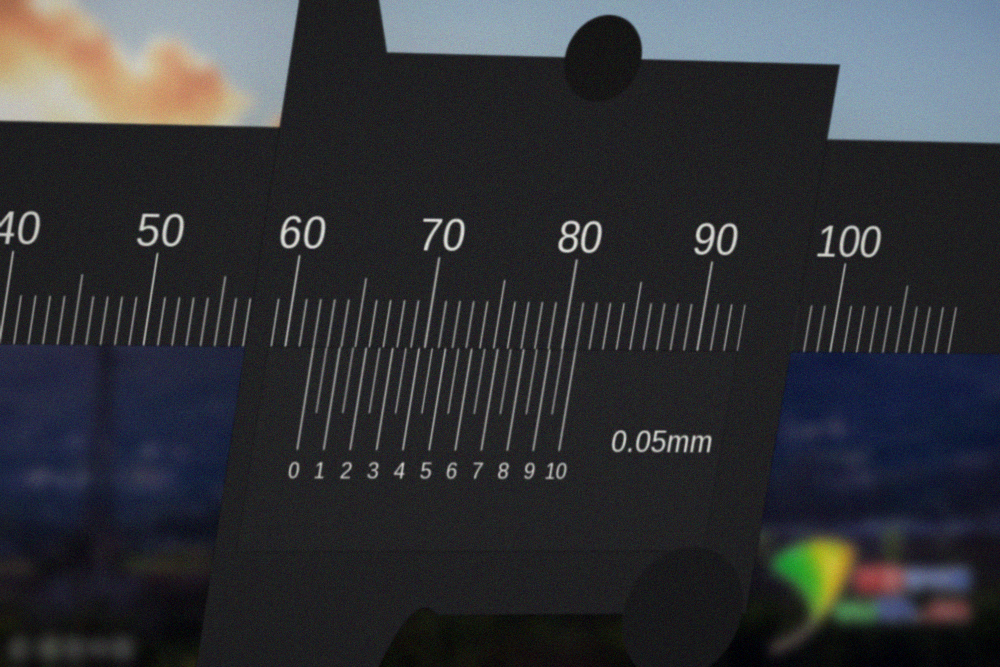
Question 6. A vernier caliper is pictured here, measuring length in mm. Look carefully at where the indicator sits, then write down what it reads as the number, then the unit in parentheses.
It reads 62.0 (mm)
